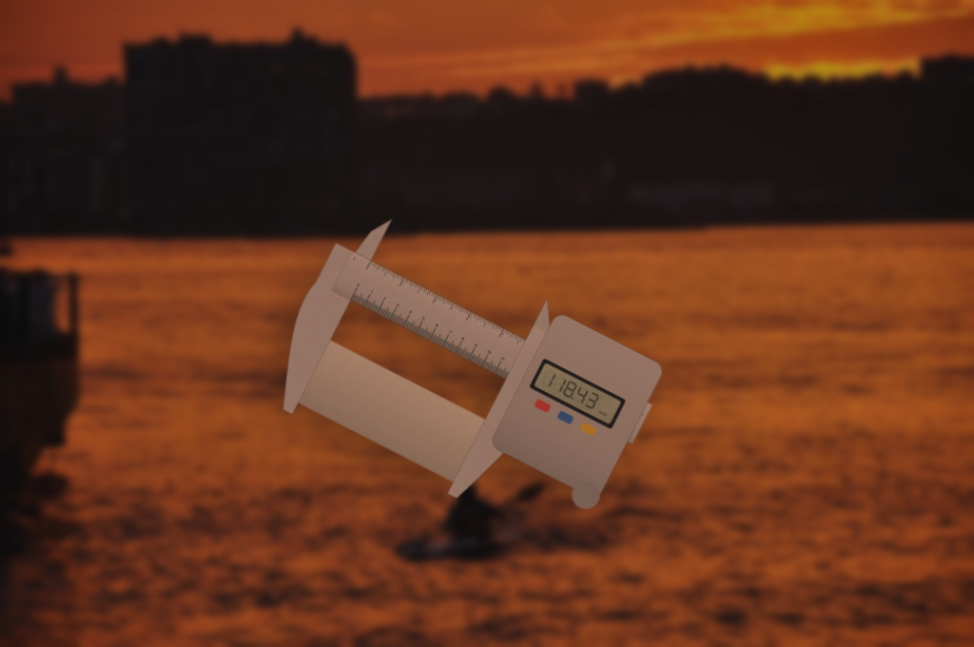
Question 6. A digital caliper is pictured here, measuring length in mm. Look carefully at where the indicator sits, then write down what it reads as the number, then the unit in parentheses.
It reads 118.43 (mm)
